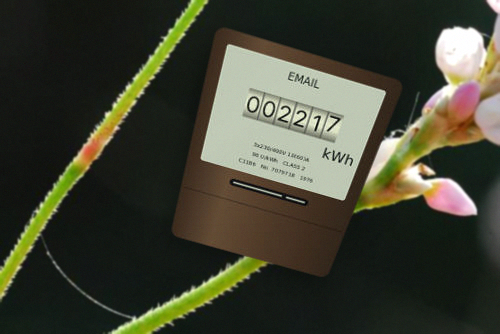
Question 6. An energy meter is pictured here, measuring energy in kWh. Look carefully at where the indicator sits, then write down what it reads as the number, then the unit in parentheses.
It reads 2217 (kWh)
